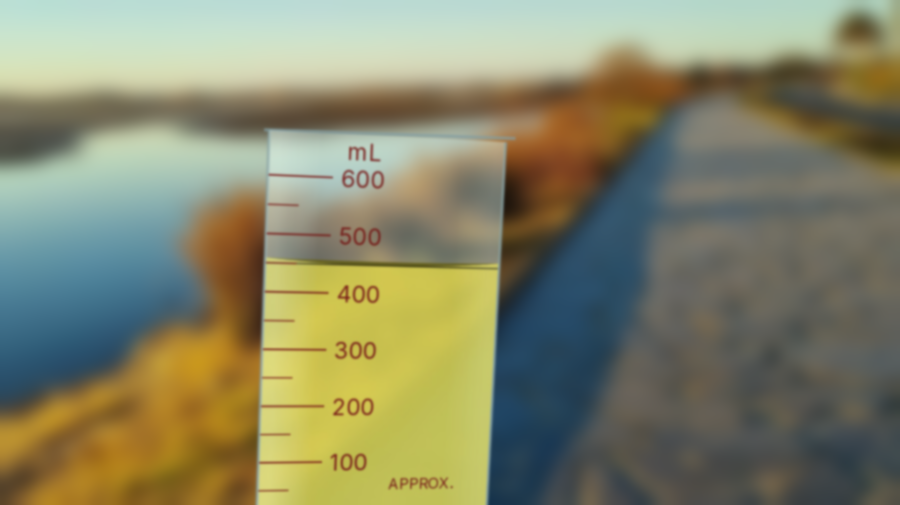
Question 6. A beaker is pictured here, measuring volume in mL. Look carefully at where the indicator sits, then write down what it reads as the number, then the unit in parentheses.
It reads 450 (mL)
